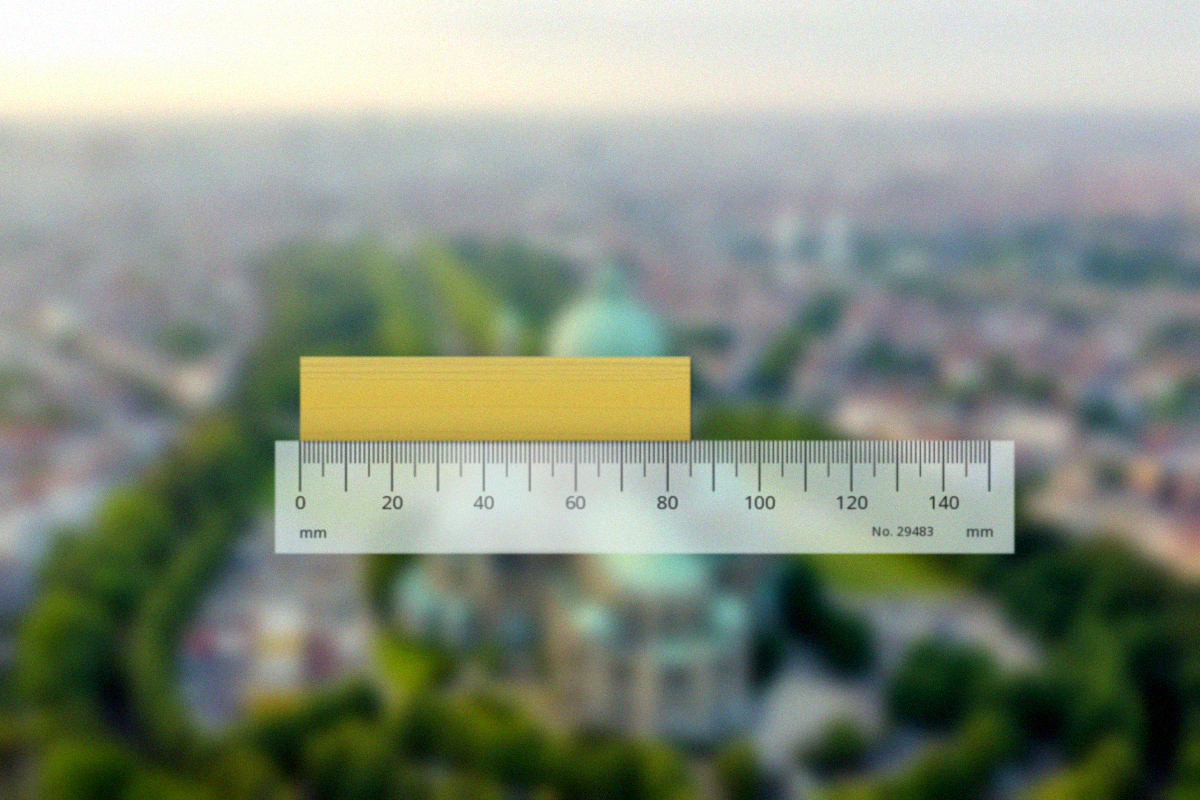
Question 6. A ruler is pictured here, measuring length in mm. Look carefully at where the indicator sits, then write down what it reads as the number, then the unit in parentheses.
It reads 85 (mm)
